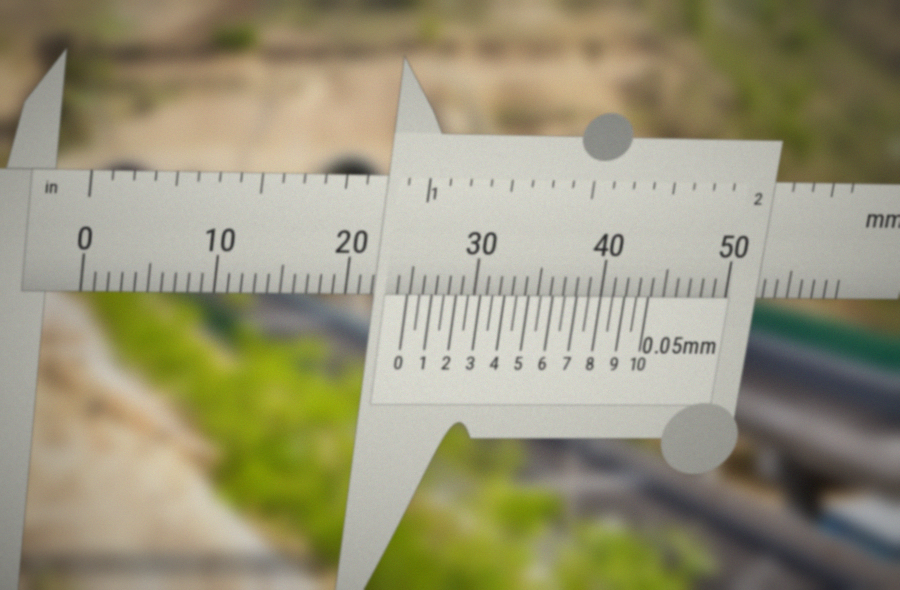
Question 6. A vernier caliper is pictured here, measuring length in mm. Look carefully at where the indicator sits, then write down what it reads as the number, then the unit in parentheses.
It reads 24.8 (mm)
